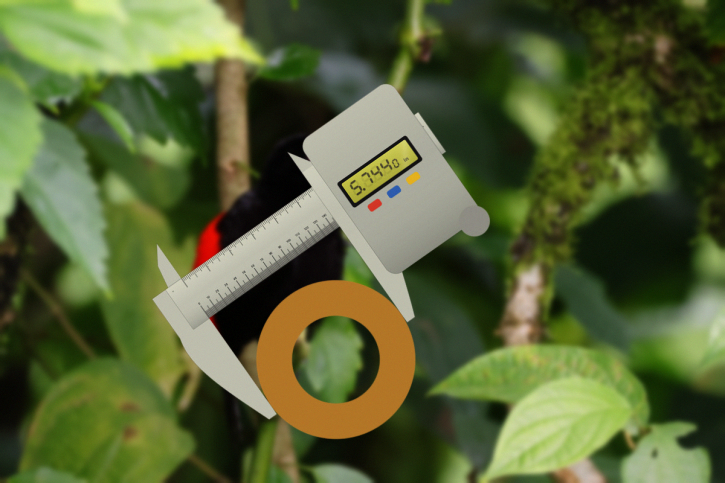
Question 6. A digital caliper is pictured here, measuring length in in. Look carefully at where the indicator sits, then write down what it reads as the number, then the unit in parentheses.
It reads 5.7440 (in)
